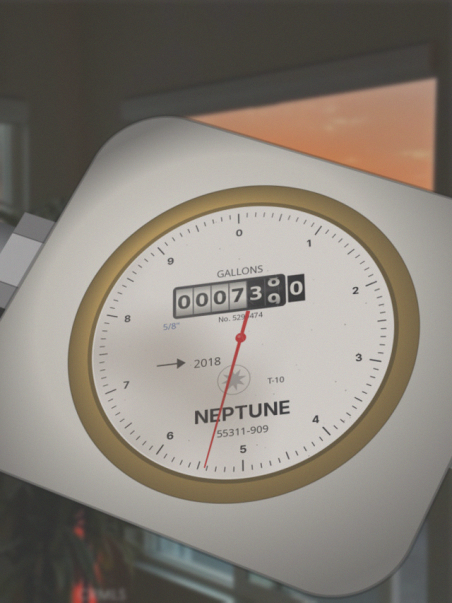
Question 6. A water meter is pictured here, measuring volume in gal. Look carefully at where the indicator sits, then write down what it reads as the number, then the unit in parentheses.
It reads 7385.4 (gal)
